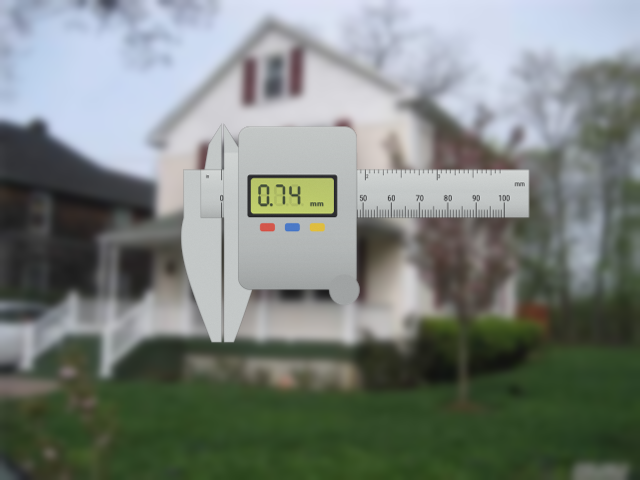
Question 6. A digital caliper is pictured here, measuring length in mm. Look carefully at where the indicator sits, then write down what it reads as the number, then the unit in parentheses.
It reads 0.74 (mm)
